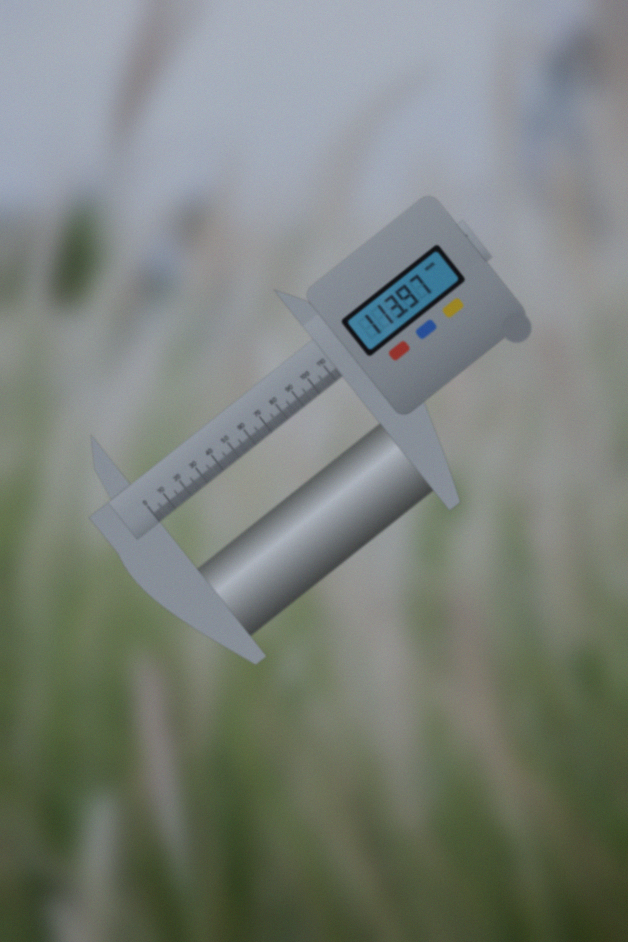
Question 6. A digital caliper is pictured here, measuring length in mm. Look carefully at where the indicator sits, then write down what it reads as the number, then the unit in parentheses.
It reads 113.97 (mm)
